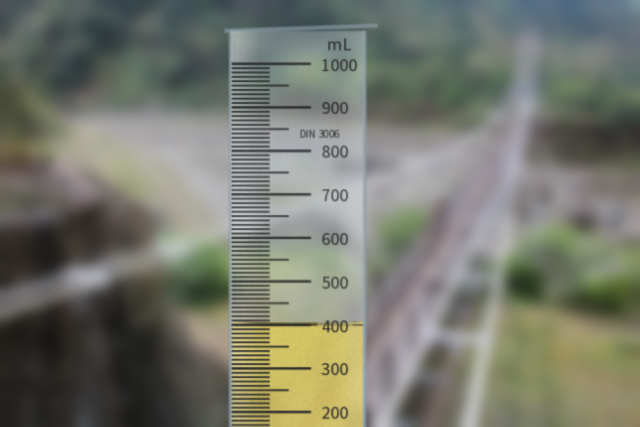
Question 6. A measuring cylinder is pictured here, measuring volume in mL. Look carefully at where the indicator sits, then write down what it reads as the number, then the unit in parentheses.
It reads 400 (mL)
